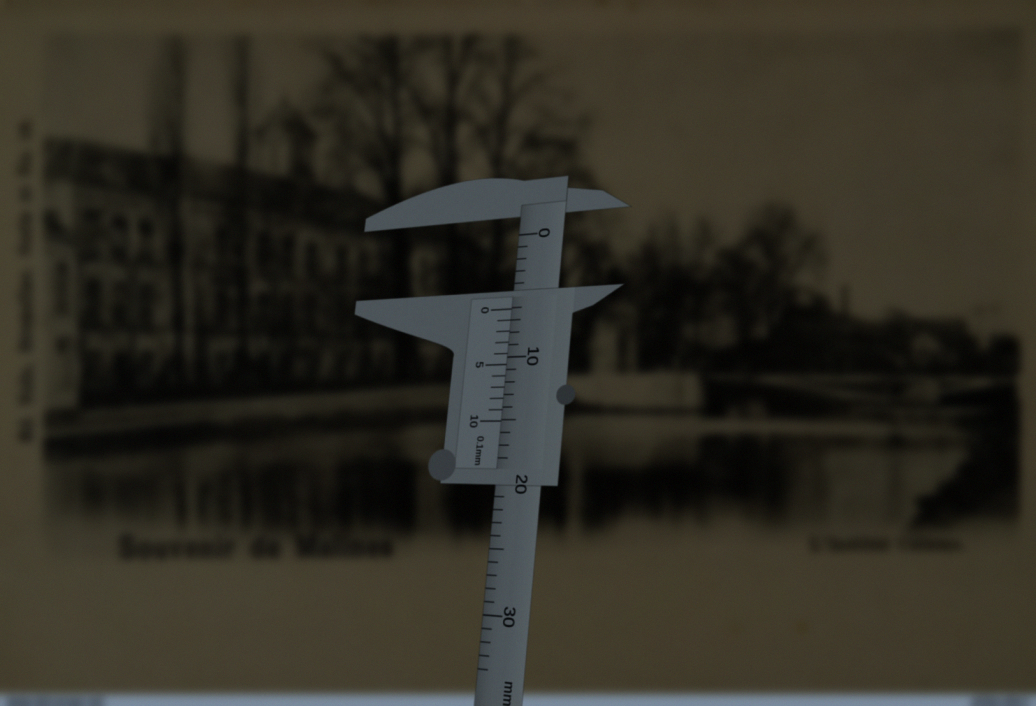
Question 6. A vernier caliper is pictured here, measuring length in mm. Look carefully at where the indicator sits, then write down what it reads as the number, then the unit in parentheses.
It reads 6.1 (mm)
